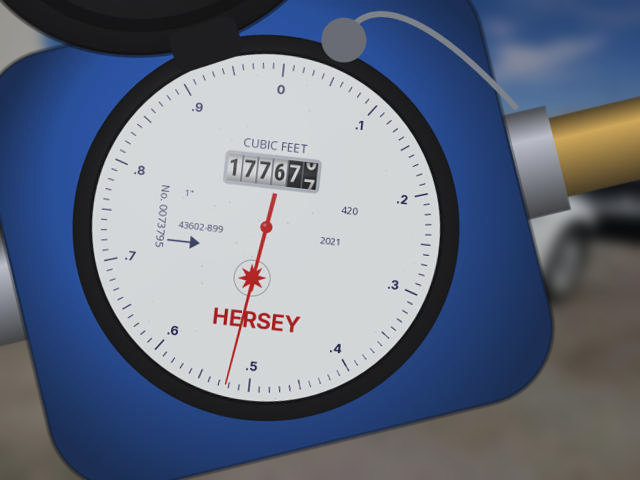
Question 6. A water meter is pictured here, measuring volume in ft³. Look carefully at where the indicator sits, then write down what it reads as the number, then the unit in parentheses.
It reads 177676.52 (ft³)
